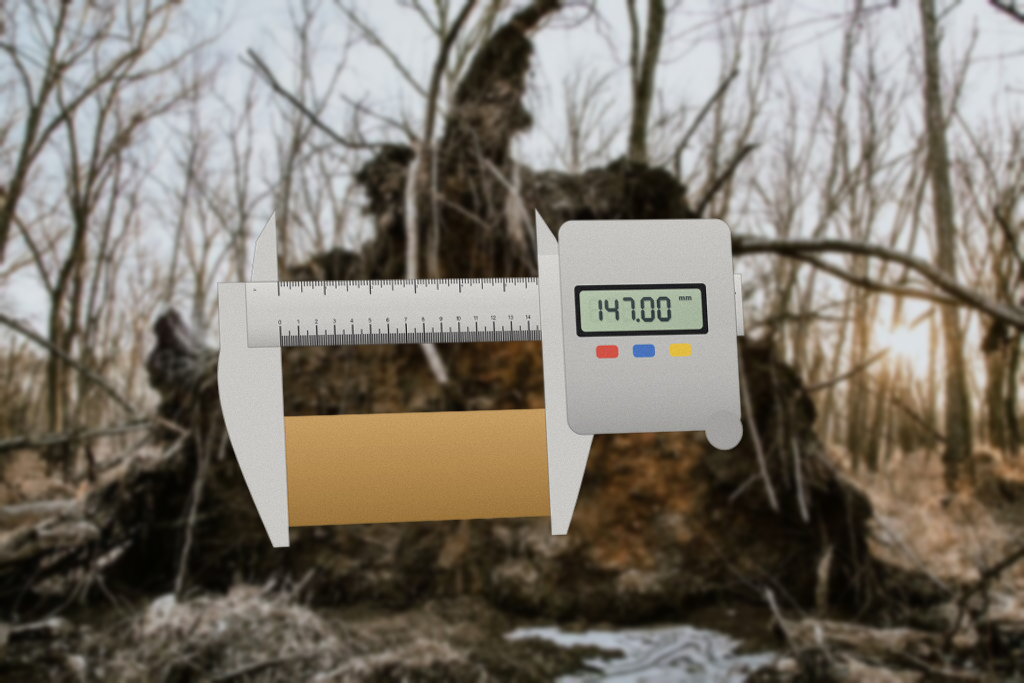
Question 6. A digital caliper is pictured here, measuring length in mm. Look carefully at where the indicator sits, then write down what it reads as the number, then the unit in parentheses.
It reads 147.00 (mm)
